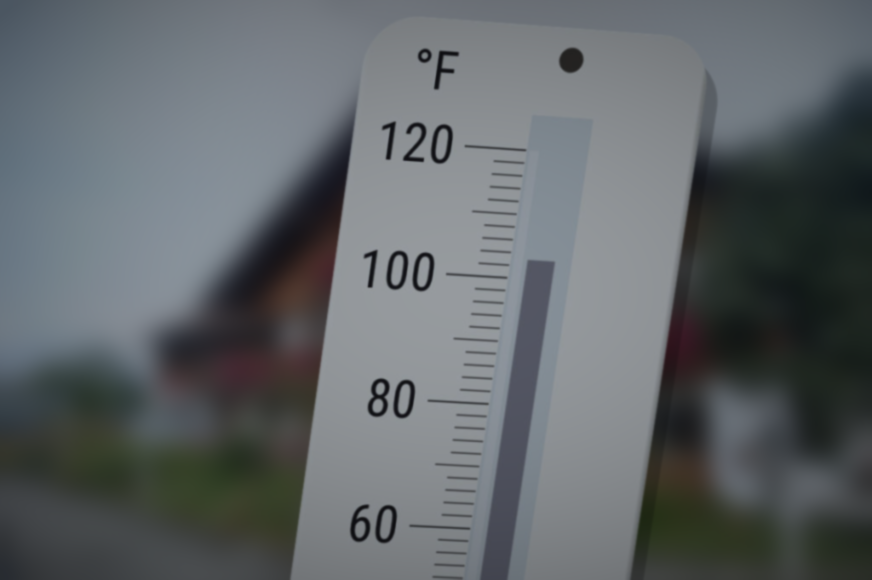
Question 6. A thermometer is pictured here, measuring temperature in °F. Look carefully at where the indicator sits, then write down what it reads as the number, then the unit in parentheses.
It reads 103 (°F)
